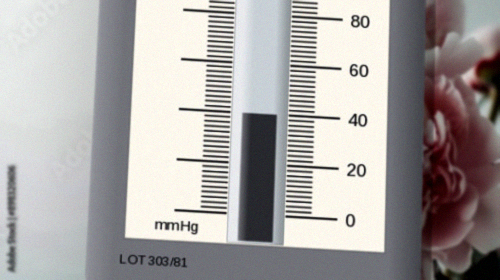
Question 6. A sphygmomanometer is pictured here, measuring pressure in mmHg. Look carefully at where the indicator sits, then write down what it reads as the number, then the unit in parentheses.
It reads 40 (mmHg)
